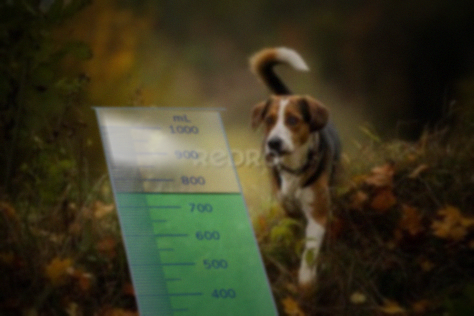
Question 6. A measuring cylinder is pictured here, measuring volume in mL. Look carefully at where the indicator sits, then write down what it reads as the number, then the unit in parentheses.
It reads 750 (mL)
